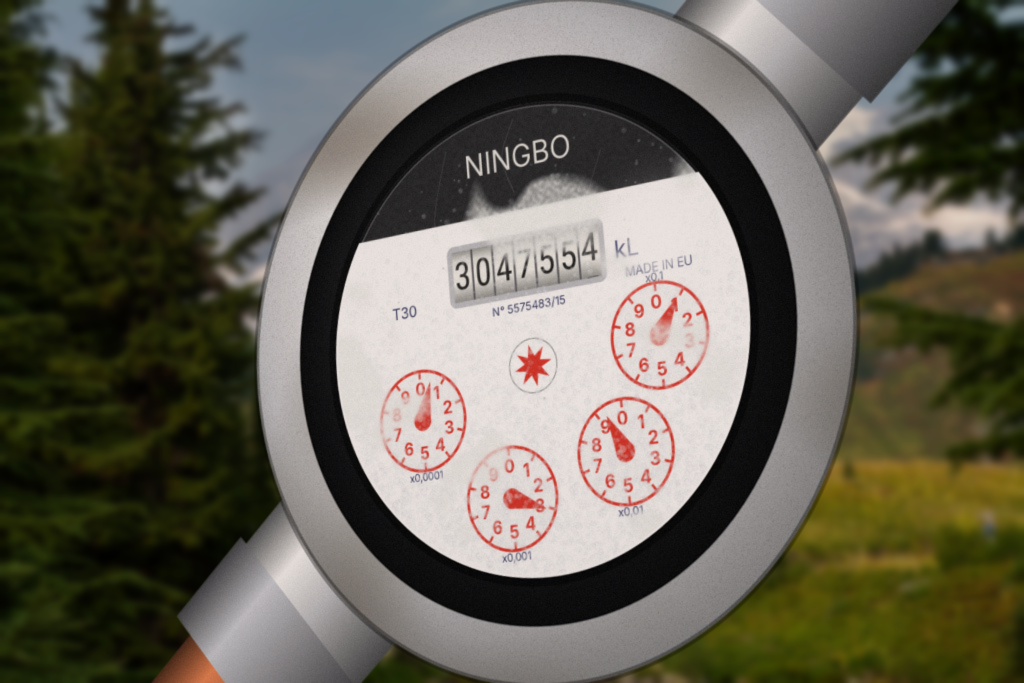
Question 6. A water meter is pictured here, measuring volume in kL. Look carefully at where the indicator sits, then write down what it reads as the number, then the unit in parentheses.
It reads 3047554.0930 (kL)
